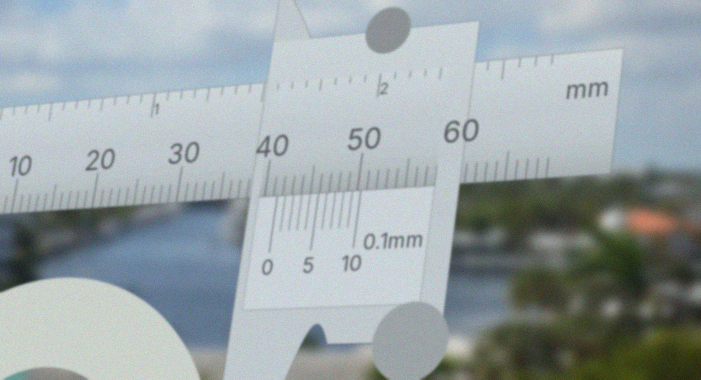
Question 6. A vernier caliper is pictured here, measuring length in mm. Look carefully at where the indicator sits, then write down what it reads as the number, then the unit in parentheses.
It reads 41.4 (mm)
